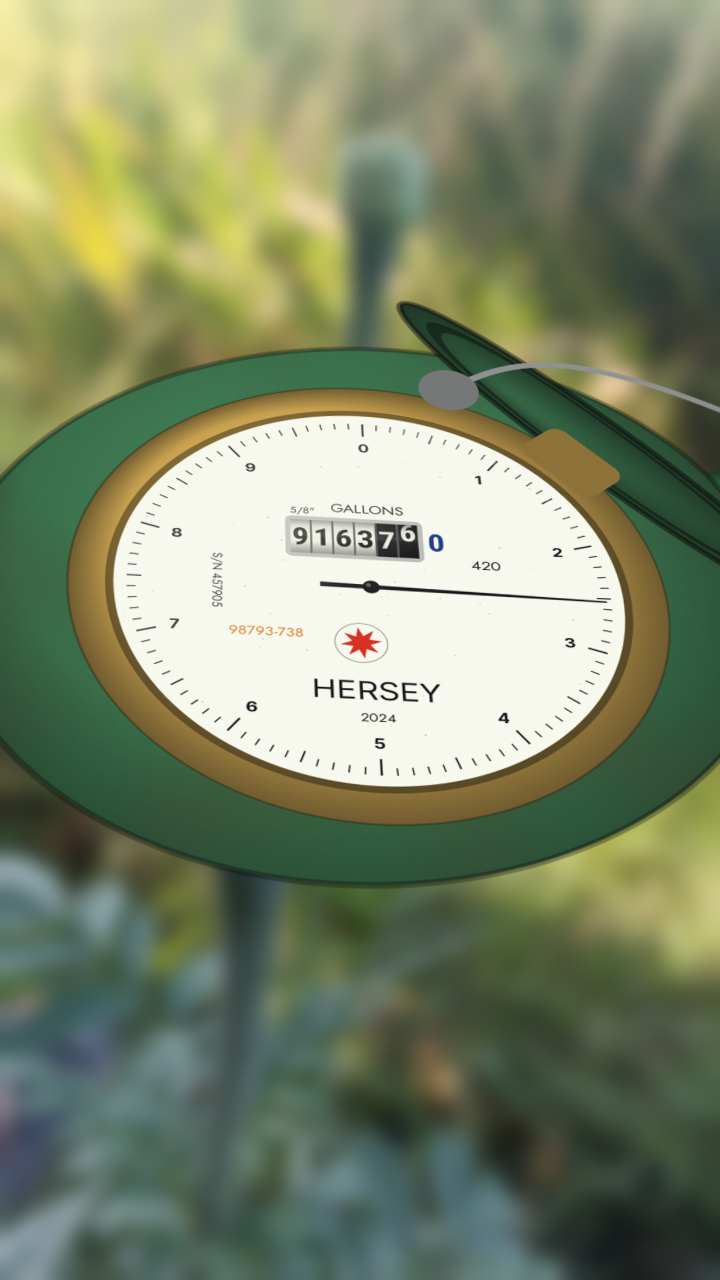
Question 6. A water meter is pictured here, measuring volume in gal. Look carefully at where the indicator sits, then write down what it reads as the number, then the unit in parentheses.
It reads 9163762.5 (gal)
